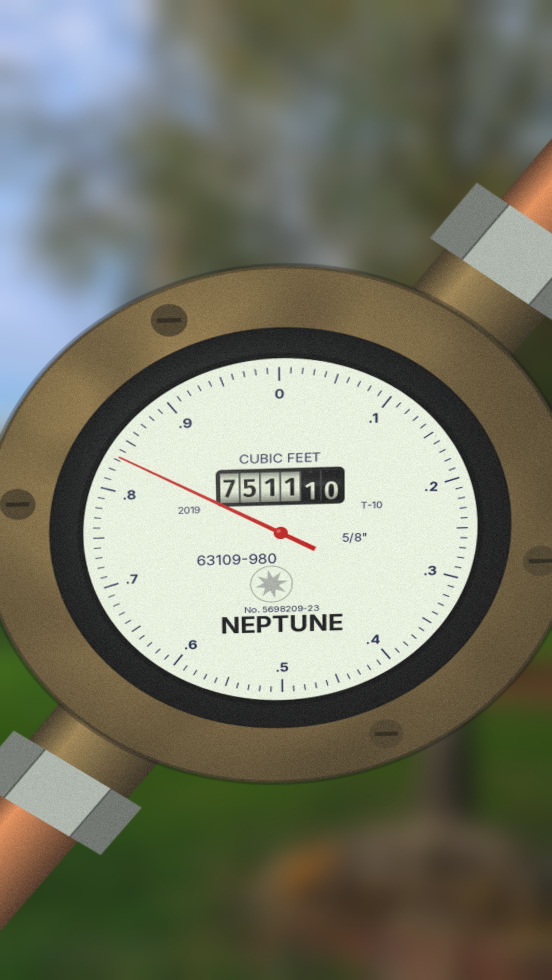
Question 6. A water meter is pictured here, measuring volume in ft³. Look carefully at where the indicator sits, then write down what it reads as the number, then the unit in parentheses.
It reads 751109.83 (ft³)
